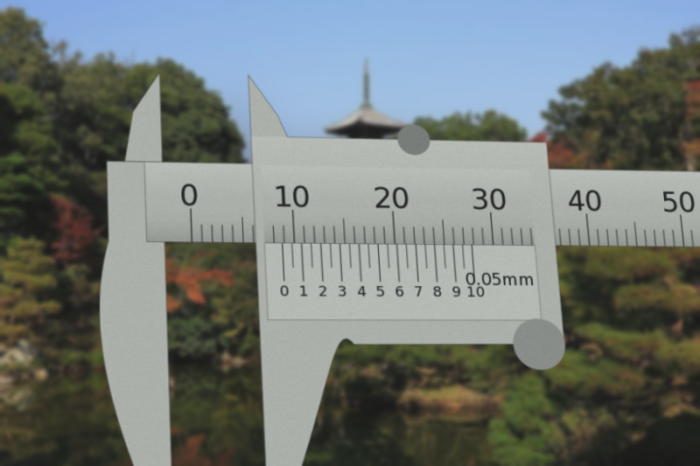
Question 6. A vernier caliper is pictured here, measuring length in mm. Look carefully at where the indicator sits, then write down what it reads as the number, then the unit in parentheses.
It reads 8.8 (mm)
